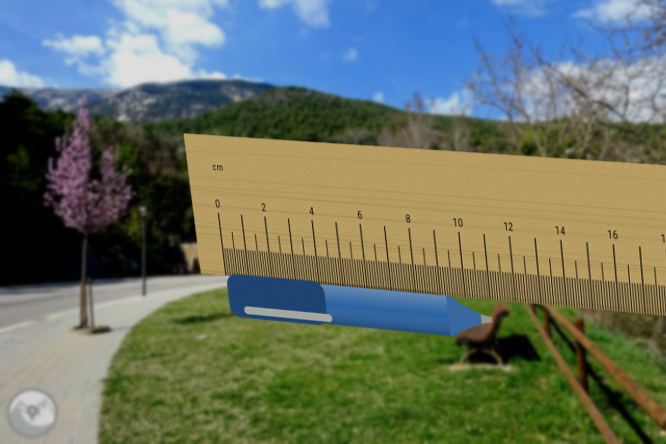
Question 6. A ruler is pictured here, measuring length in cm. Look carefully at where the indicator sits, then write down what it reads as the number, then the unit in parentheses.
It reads 11 (cm)
